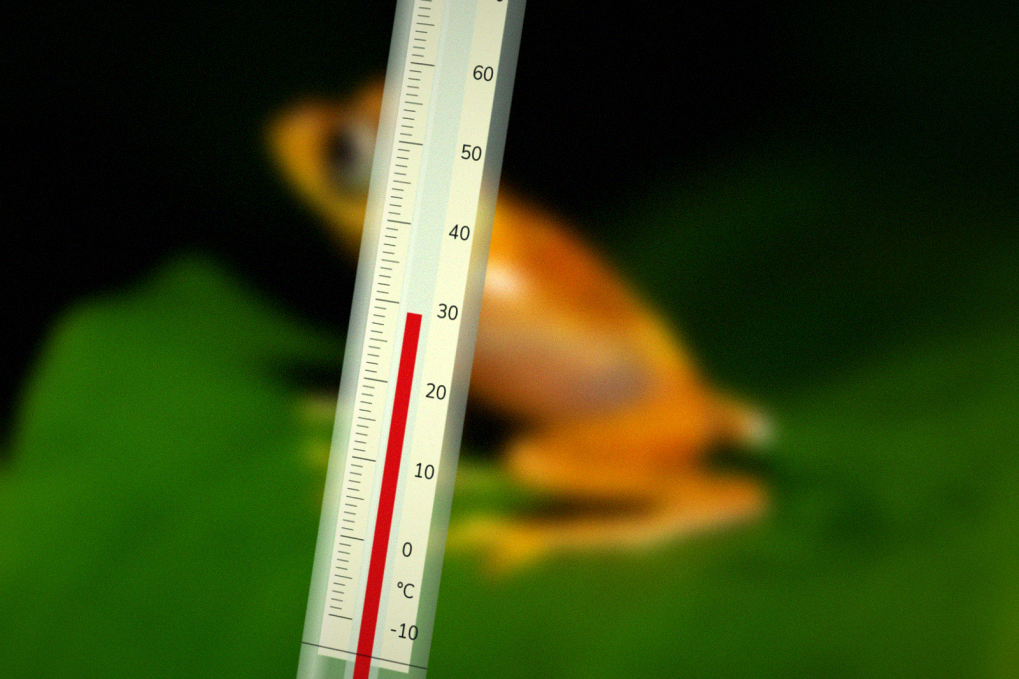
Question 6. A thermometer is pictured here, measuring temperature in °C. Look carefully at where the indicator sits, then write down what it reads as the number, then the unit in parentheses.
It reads 29 (°C)
